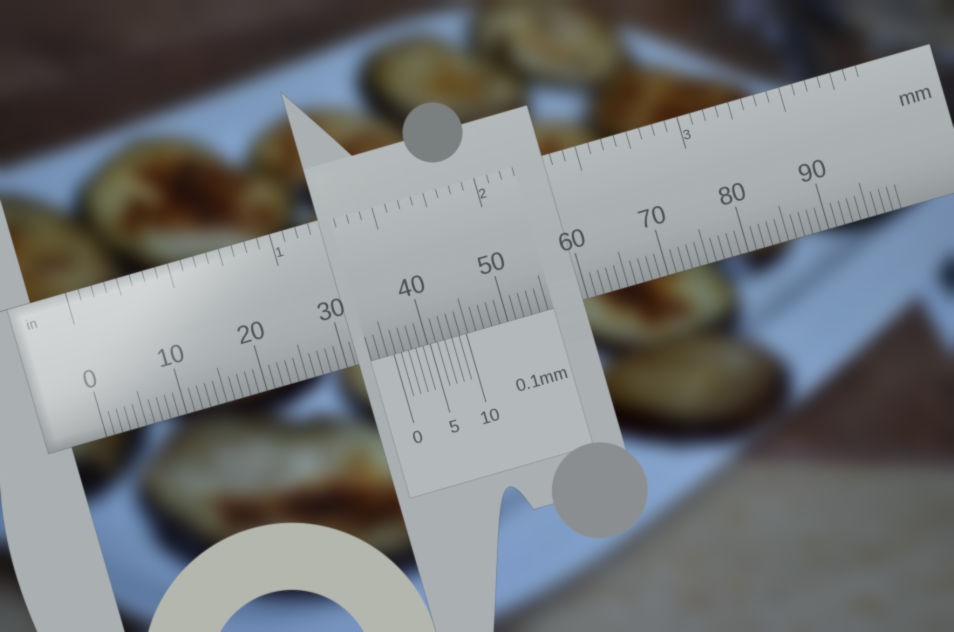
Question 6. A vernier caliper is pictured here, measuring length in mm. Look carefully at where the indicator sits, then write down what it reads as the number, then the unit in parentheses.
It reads 35.8 (mm)
